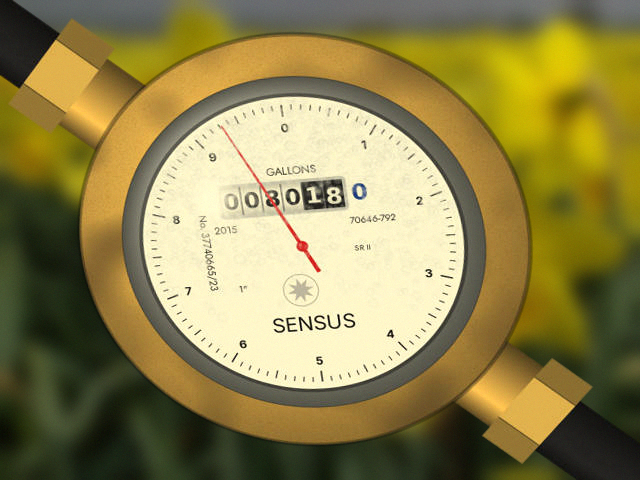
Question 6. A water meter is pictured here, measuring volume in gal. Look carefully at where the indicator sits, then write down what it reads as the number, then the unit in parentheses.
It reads 80179.3 (gal)
